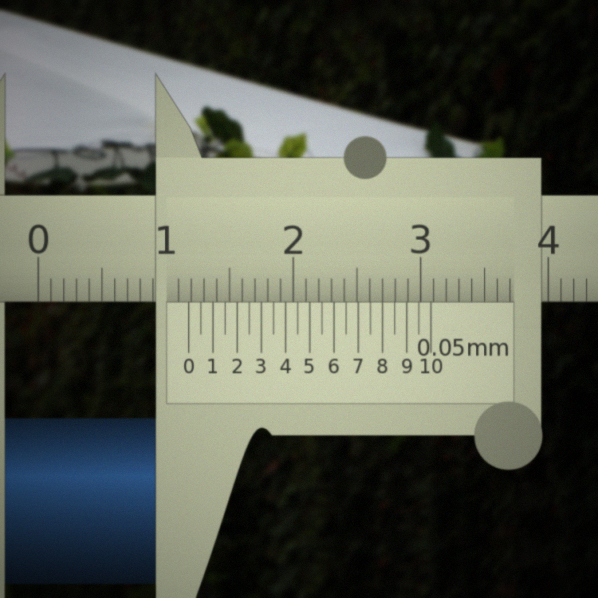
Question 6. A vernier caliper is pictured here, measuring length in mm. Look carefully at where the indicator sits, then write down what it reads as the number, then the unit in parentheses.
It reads 11.8 (mm)
